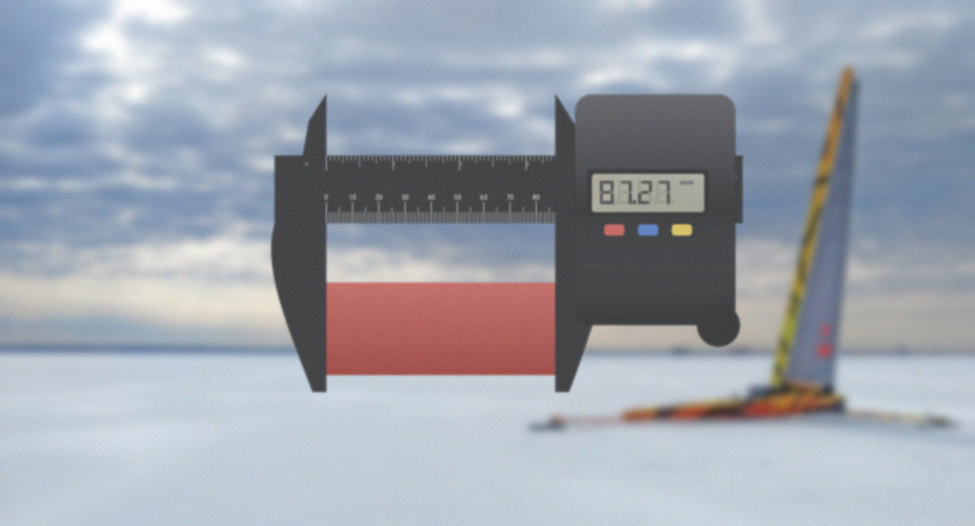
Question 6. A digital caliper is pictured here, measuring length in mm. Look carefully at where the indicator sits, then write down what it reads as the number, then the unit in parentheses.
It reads 87.27 (mm)
